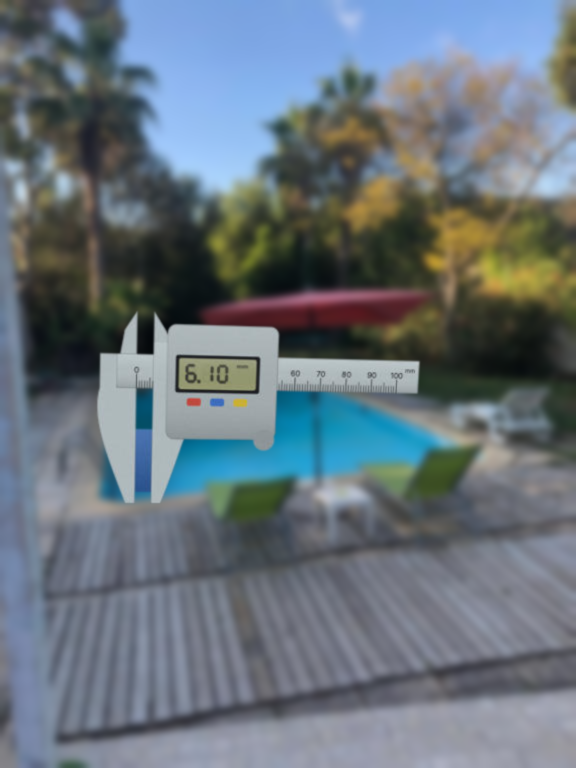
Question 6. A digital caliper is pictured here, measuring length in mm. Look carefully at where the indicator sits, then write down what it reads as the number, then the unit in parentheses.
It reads 6.10 (mm)
